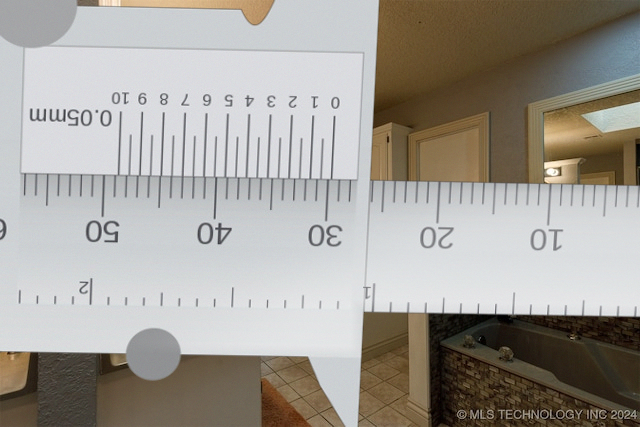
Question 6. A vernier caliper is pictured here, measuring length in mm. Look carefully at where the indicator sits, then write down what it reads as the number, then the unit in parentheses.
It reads 29.7 (mm)
